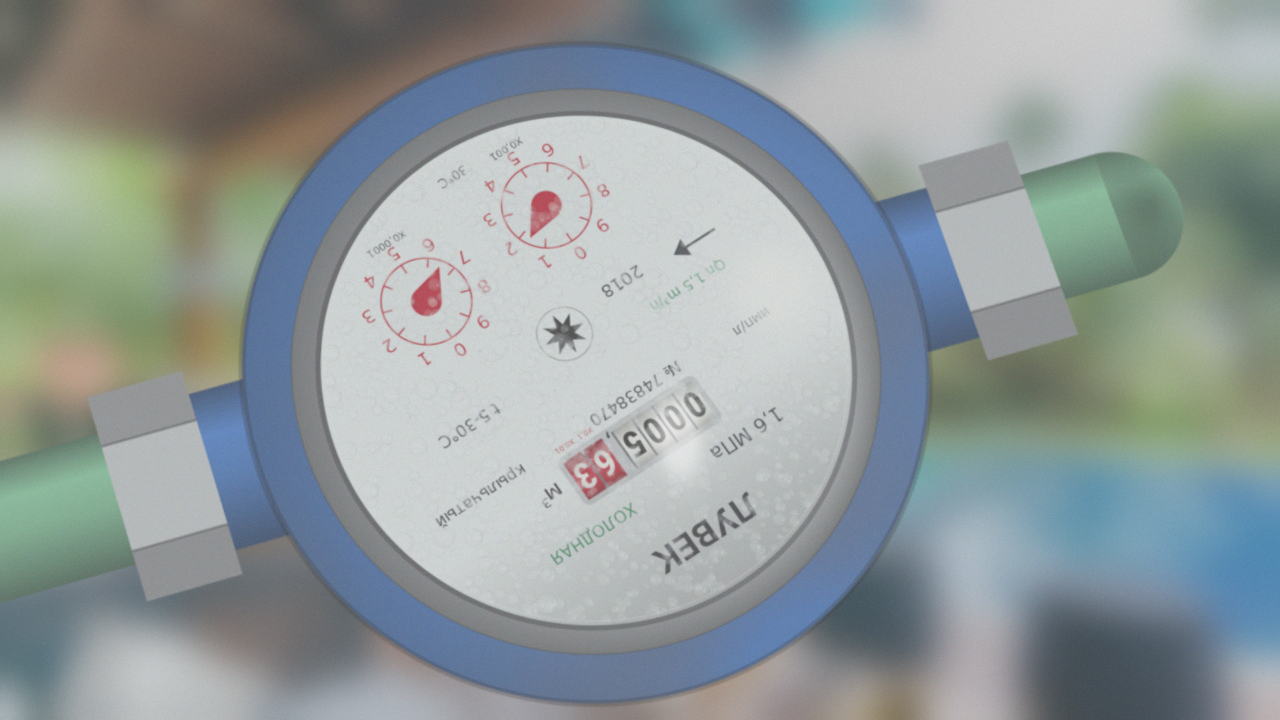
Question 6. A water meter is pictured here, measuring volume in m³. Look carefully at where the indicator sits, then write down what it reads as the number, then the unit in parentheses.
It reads 5.6316 (m³)
